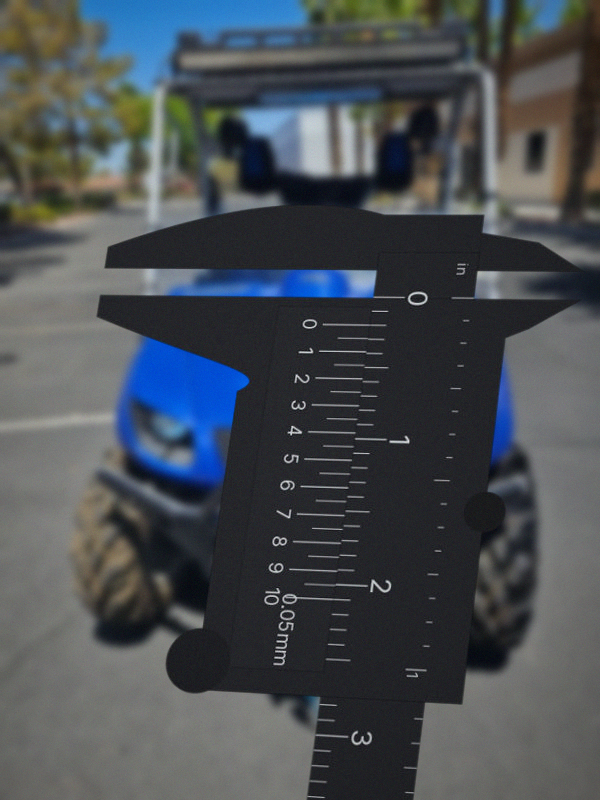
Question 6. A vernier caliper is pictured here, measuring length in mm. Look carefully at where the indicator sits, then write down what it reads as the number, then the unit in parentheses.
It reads 2.0 (mm)
